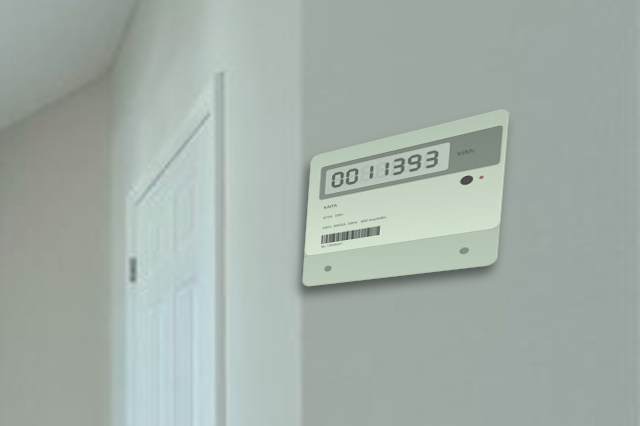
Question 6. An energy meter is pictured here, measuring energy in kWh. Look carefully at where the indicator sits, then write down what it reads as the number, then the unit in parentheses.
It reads 11393 (kWh)
